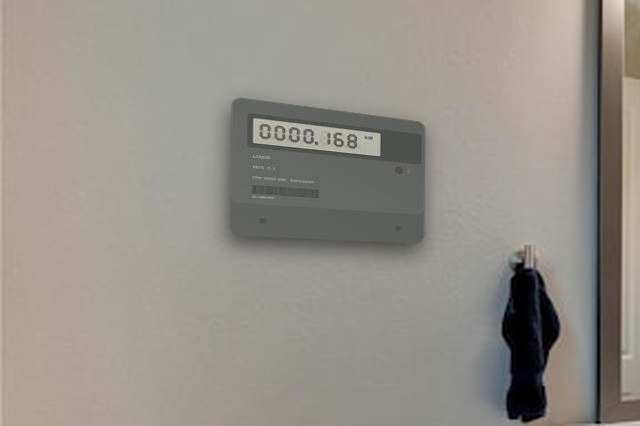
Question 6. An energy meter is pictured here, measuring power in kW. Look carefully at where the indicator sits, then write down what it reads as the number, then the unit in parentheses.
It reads 0.168 (kW)
